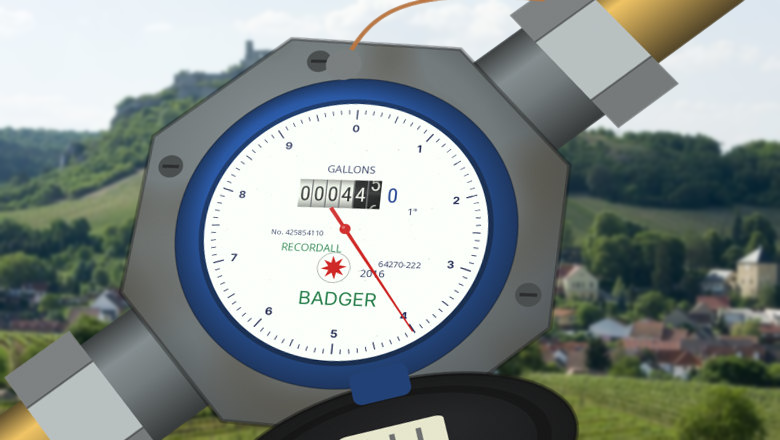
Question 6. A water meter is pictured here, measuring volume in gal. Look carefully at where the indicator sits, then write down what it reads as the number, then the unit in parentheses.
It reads 4454.0 (gal)
